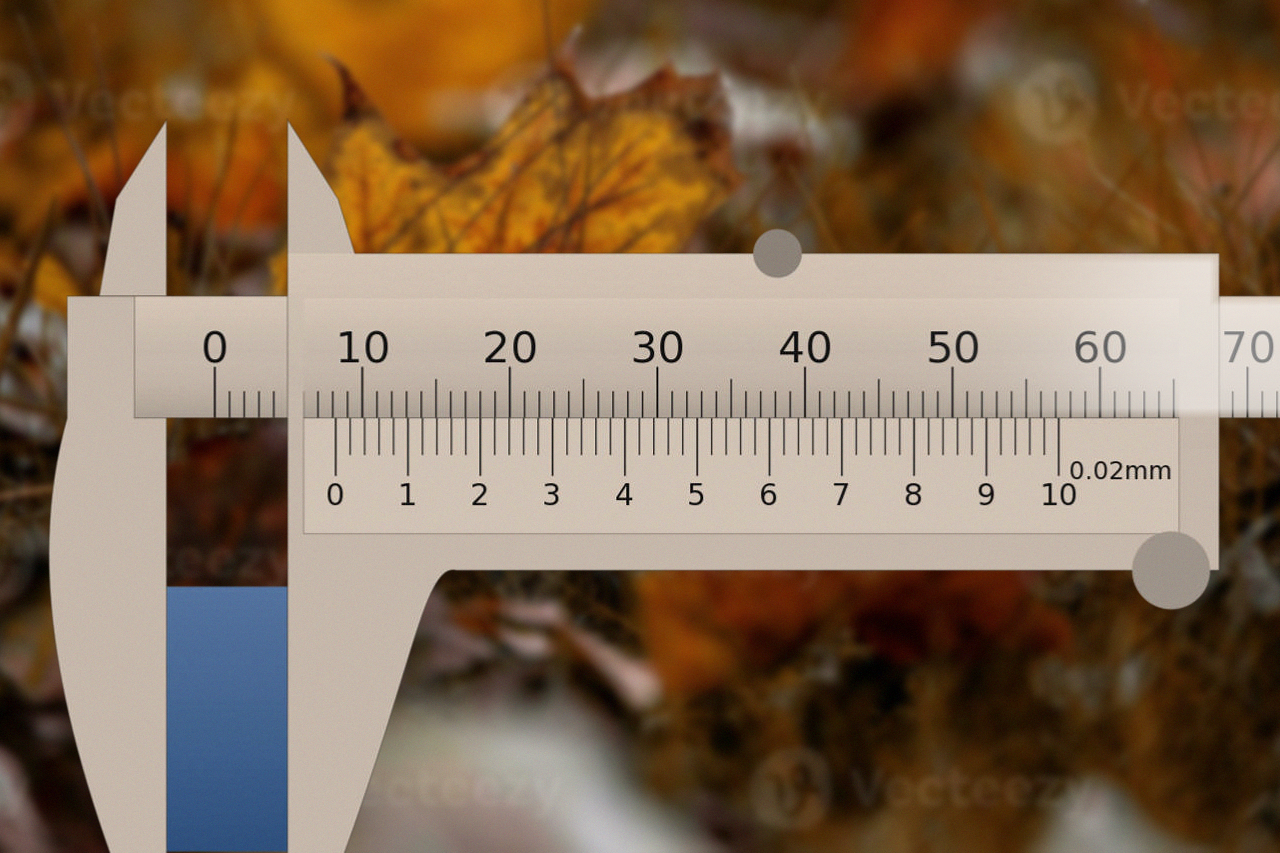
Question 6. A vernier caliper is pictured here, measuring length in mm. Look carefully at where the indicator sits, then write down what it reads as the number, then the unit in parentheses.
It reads 8.2 (mm)
